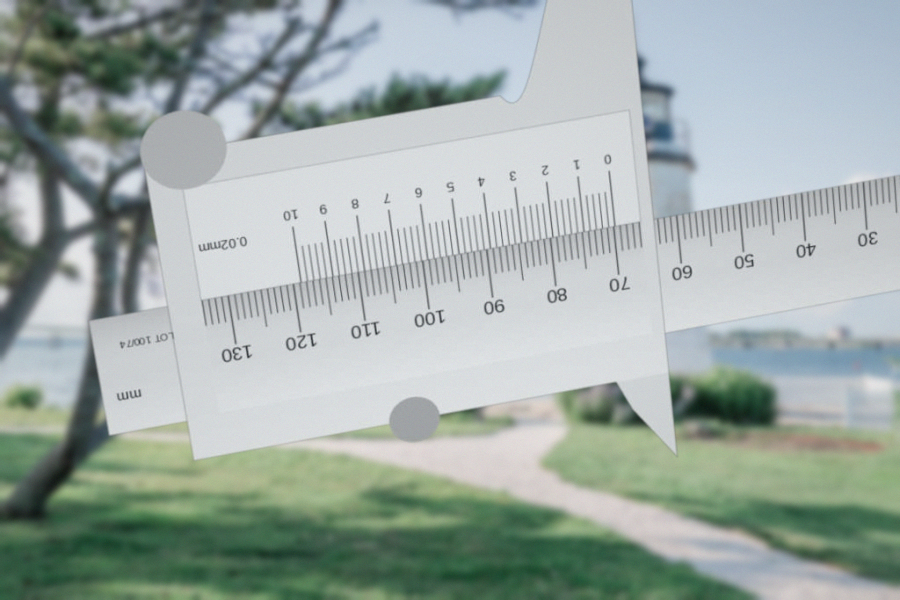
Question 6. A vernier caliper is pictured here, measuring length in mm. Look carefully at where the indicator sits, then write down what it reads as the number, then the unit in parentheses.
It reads 69.8 (mm)
